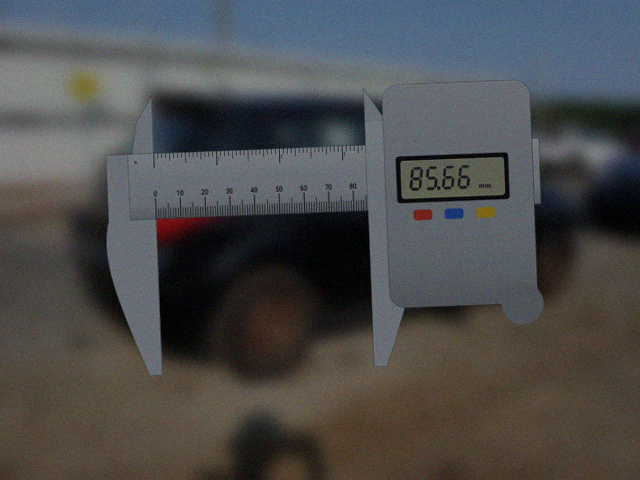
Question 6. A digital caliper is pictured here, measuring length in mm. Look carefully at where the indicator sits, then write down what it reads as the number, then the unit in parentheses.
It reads 85.66 (mm)
